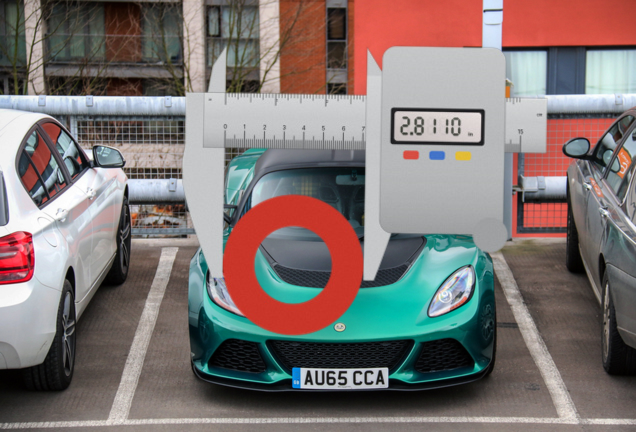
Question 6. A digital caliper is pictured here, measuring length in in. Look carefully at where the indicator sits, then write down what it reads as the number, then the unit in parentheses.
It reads 2.8110 (in)
